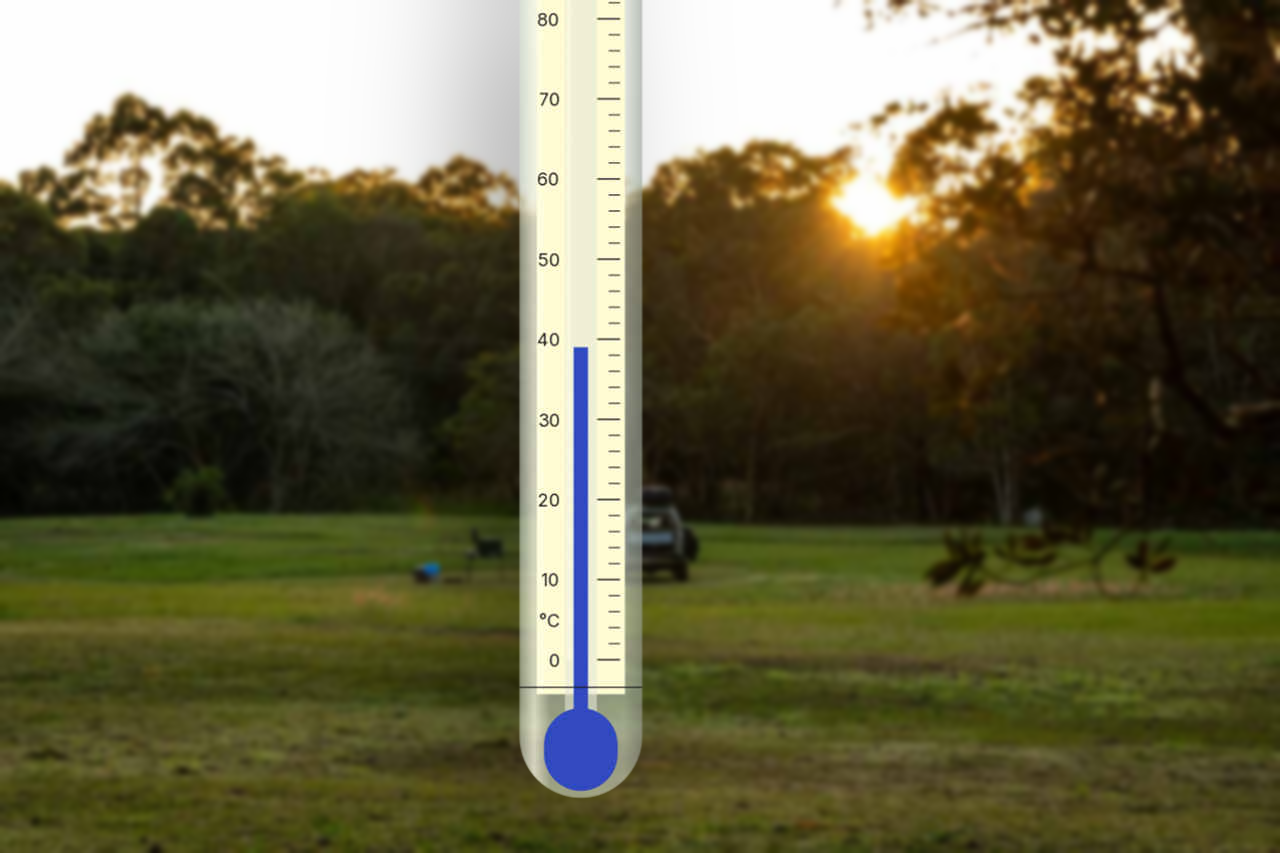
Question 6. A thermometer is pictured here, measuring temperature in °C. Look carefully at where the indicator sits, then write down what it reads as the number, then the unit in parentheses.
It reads 39 (°C)
